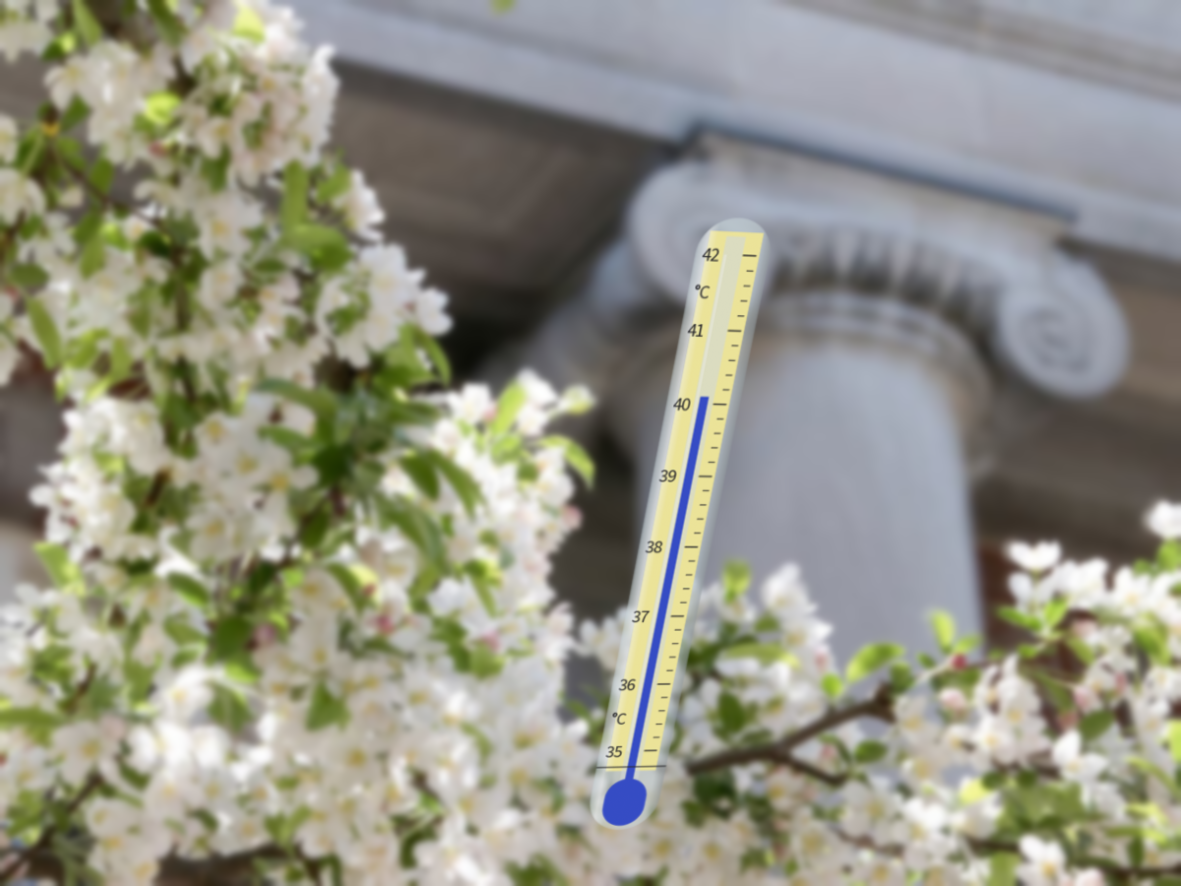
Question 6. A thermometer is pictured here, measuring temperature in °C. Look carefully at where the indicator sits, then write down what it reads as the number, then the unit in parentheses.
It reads 40.1 (°C)
